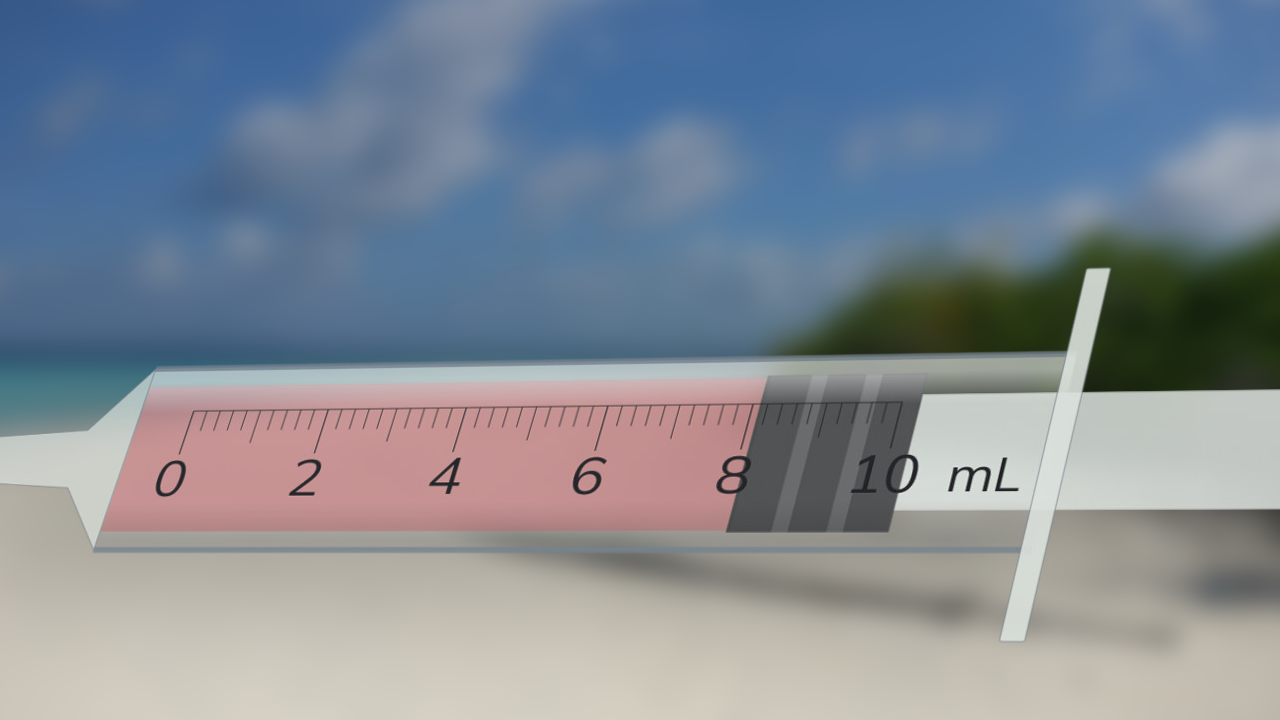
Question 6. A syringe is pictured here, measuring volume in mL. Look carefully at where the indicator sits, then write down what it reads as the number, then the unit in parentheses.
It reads 8.1 (mL)
